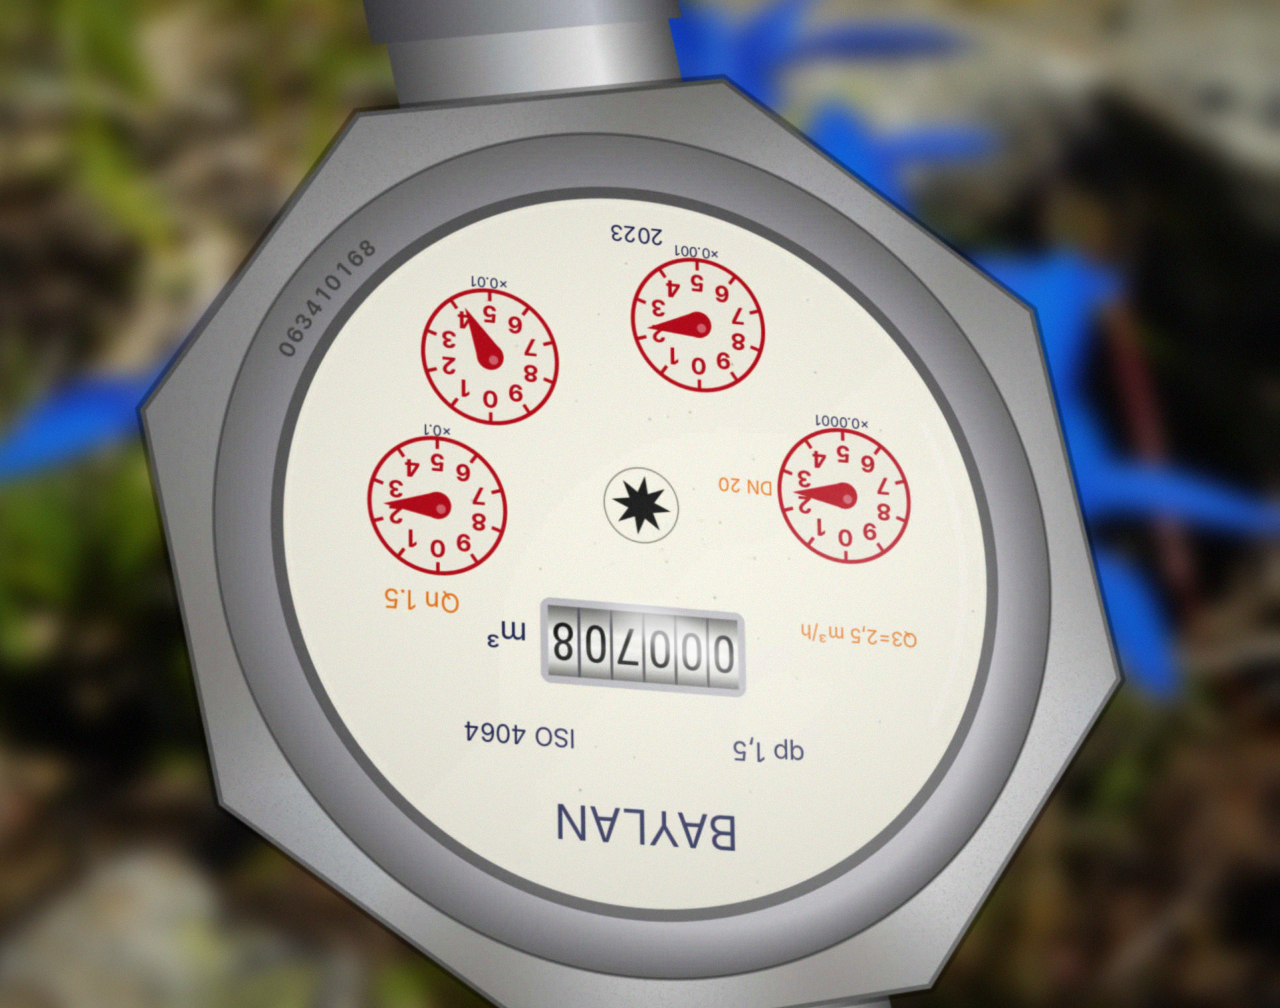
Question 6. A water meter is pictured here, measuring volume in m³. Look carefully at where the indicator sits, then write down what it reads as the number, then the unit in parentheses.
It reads 708.2422 (m³)
